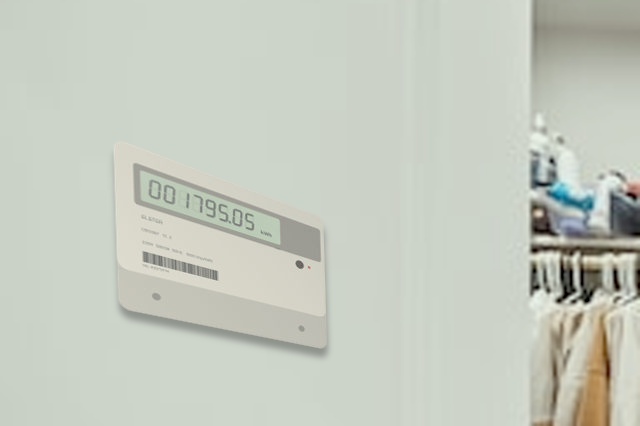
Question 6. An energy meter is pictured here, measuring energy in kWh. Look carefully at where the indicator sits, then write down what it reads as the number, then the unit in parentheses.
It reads 1795.05 (kWh)
